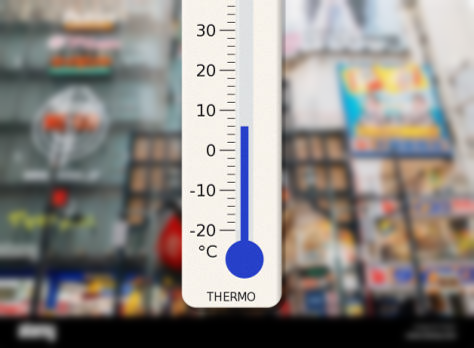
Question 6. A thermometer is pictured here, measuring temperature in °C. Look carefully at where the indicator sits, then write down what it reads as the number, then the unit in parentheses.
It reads 6 (°C)
